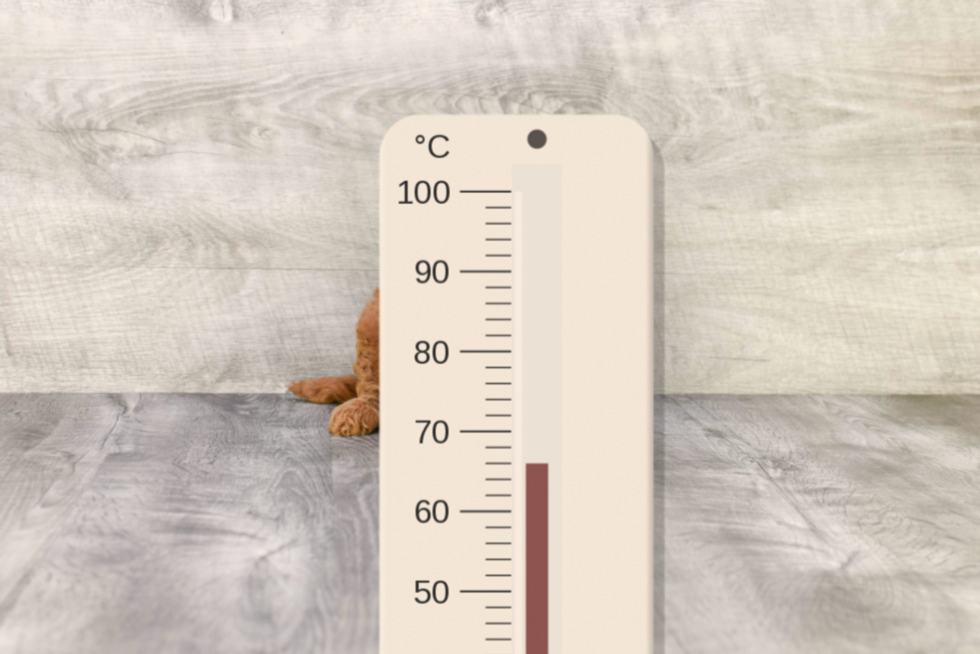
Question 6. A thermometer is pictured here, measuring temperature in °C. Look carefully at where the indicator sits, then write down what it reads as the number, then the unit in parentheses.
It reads 66 (°C)
